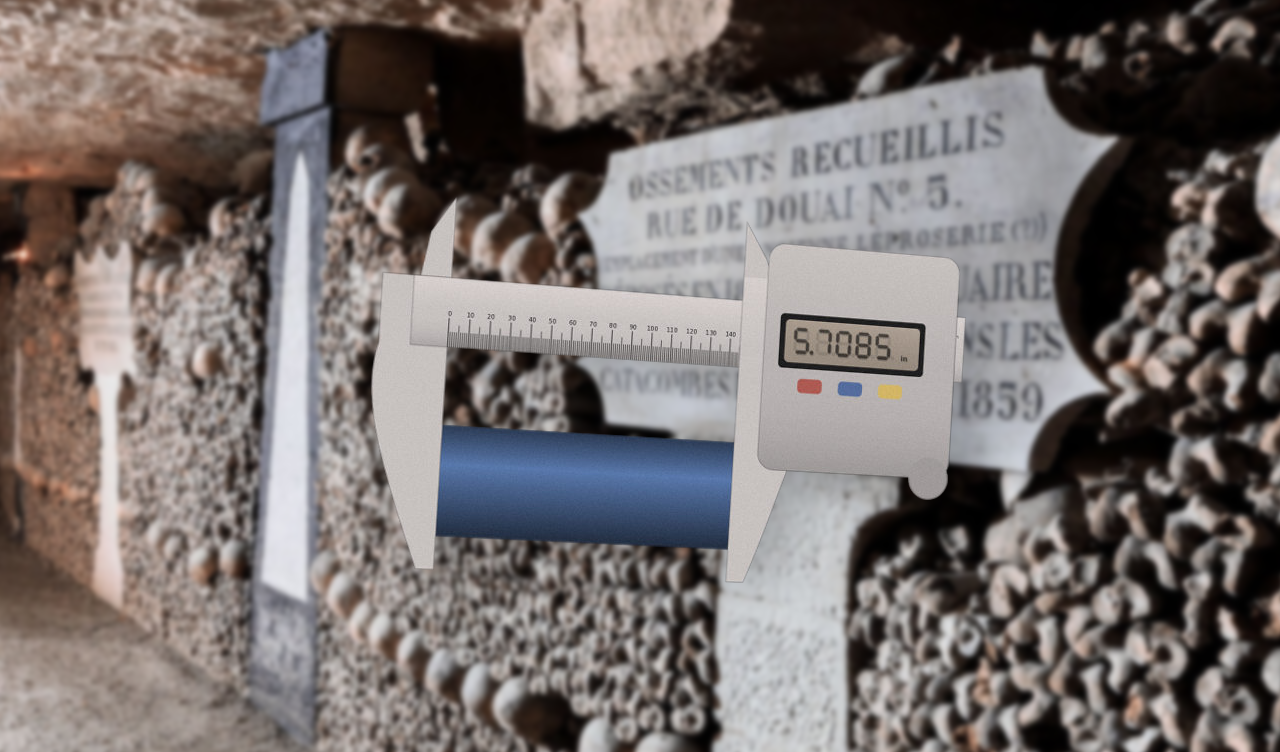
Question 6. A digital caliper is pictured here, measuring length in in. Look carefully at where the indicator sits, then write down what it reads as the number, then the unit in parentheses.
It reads 5.7085 (in)
